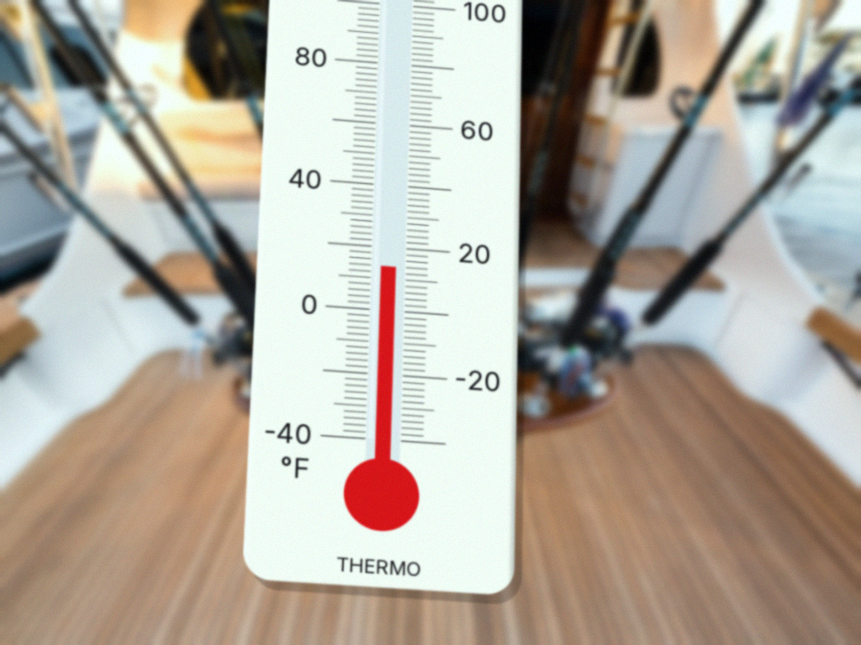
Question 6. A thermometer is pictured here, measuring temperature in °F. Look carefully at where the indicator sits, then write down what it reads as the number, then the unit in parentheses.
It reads 14 (°F)
